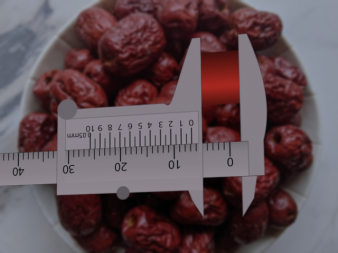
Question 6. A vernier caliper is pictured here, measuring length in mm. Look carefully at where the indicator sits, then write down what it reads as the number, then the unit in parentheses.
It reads 6.8 (mm)
